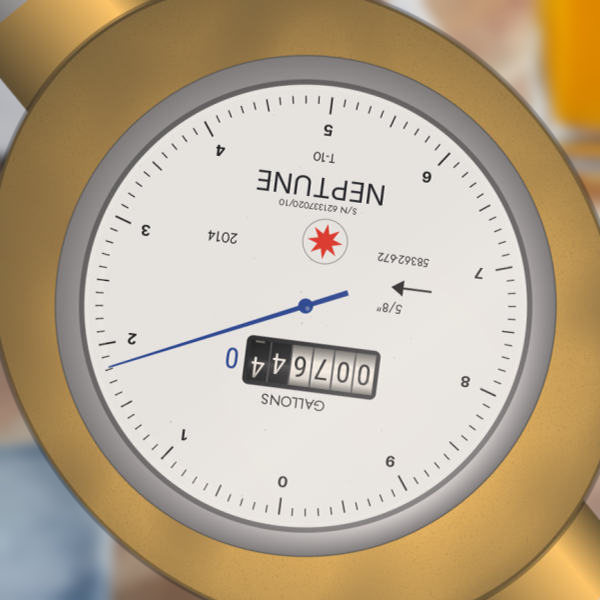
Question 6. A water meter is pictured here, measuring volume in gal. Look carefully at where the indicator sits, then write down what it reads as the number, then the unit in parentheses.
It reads 76441.8 (gal)
